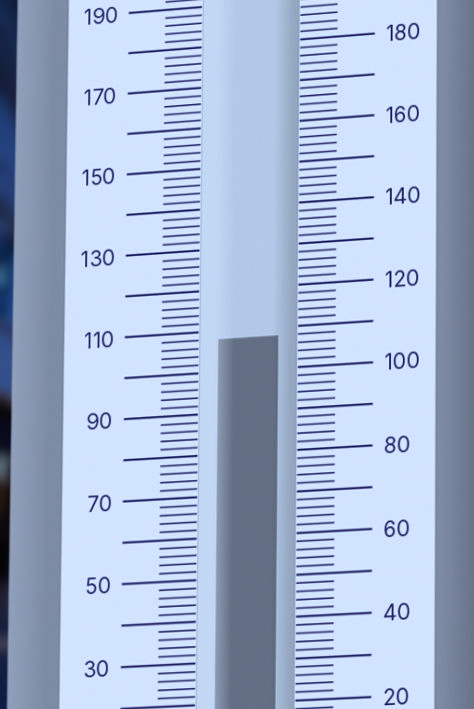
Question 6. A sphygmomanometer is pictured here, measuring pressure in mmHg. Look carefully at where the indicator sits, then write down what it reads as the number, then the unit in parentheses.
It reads 108 (mmHg)
